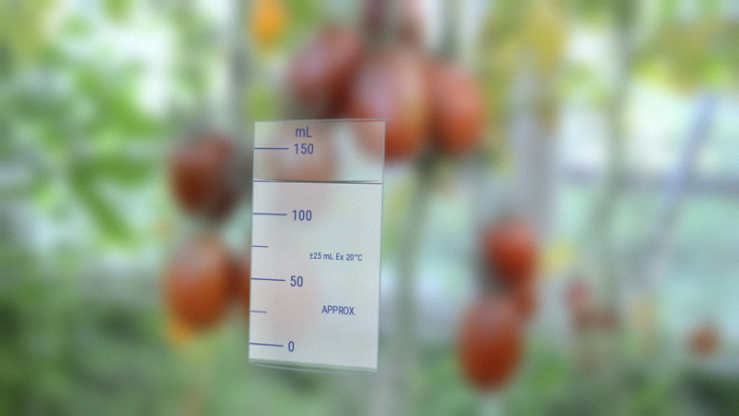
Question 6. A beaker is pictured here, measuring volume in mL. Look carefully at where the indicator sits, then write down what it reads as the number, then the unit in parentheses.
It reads 125 (mL)
